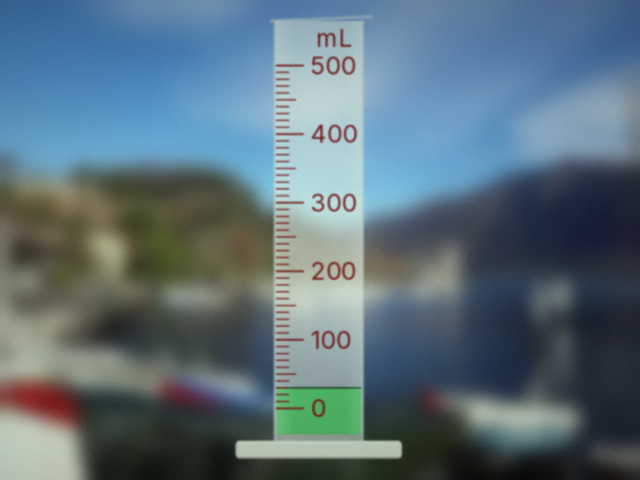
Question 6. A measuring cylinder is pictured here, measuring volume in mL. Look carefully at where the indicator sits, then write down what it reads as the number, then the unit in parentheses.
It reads 30 (mL)
